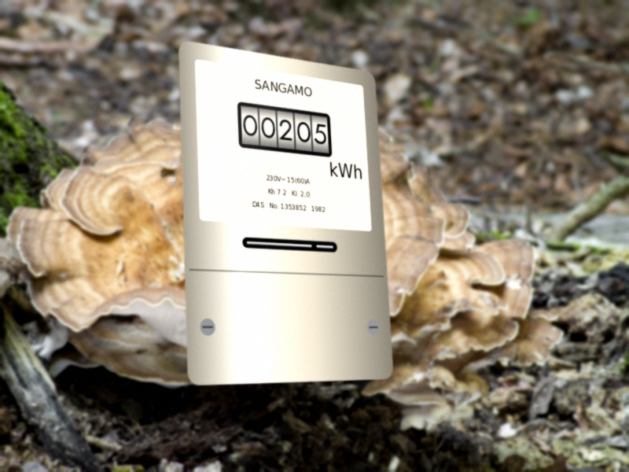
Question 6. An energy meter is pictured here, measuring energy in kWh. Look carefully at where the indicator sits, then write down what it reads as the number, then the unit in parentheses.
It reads 205 (kWh)
